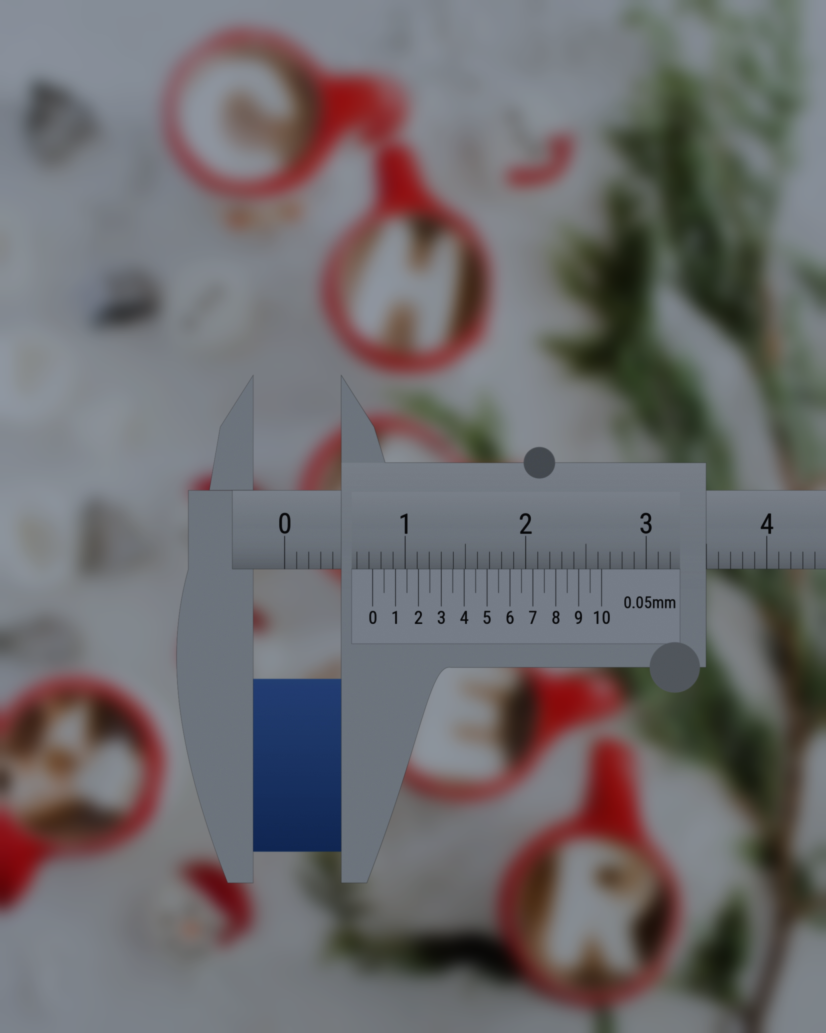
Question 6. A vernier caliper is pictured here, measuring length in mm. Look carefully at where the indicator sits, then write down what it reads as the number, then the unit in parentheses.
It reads 7.3 (mm)
